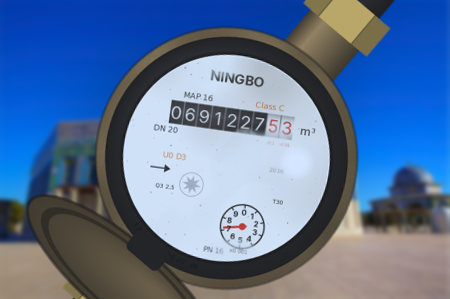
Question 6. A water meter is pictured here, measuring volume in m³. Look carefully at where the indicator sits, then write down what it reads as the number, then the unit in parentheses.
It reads 691227.537 (m³)
